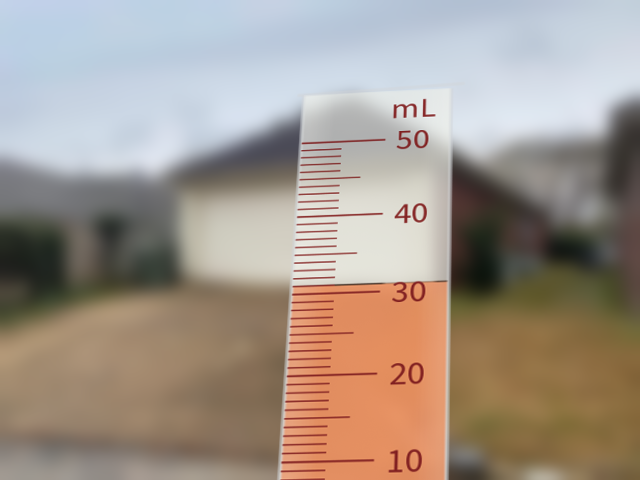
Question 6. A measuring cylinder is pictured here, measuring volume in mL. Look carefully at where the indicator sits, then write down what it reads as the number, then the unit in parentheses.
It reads 31 (mL)
